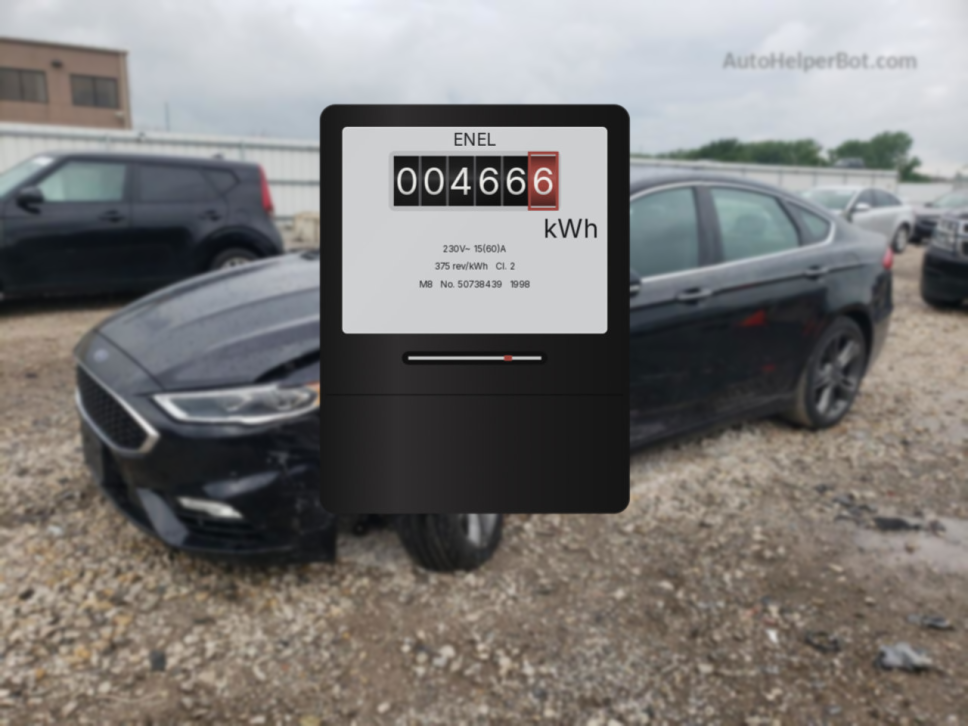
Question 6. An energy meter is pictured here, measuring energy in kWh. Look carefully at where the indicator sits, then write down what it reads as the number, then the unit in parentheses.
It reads 466.6 (kWh)
